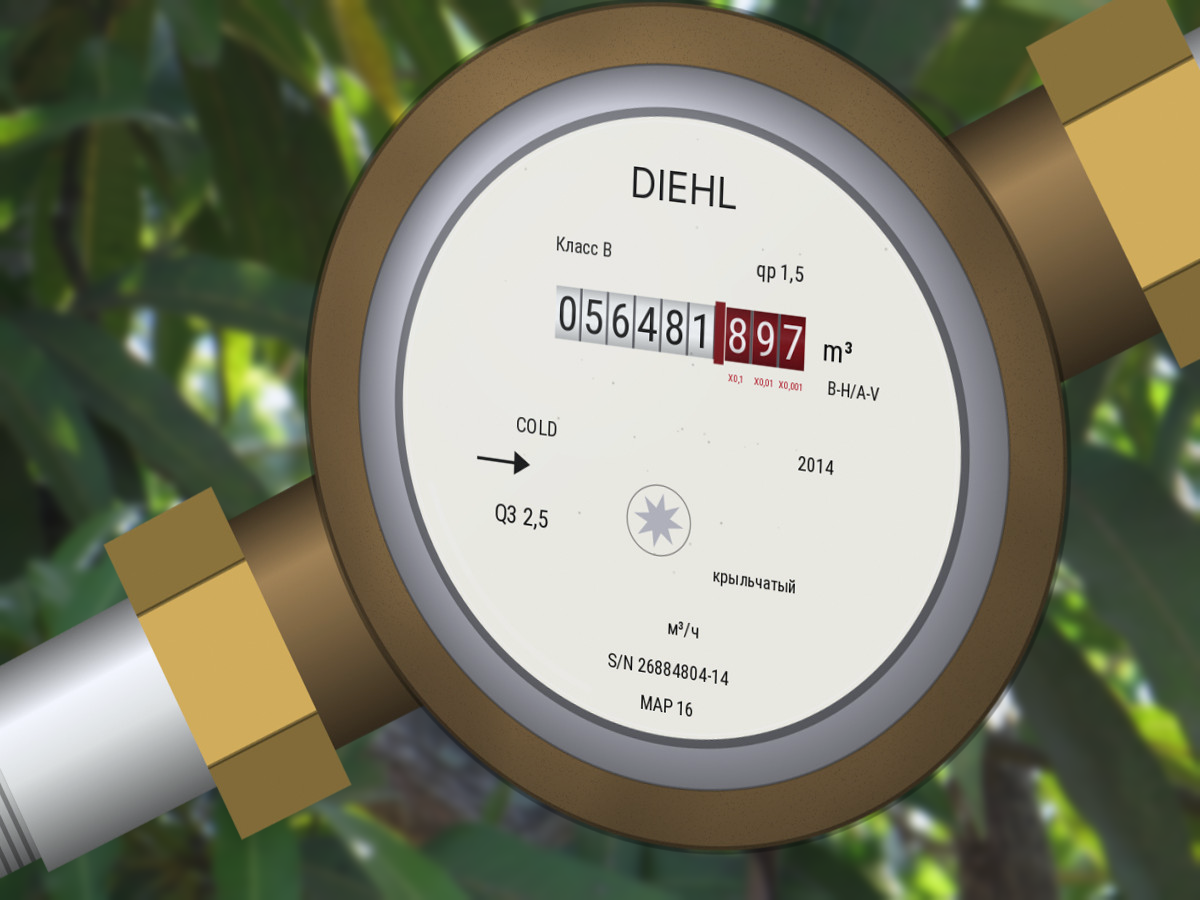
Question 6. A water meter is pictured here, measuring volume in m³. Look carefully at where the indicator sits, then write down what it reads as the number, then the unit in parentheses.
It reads 56481.897 (m³)
